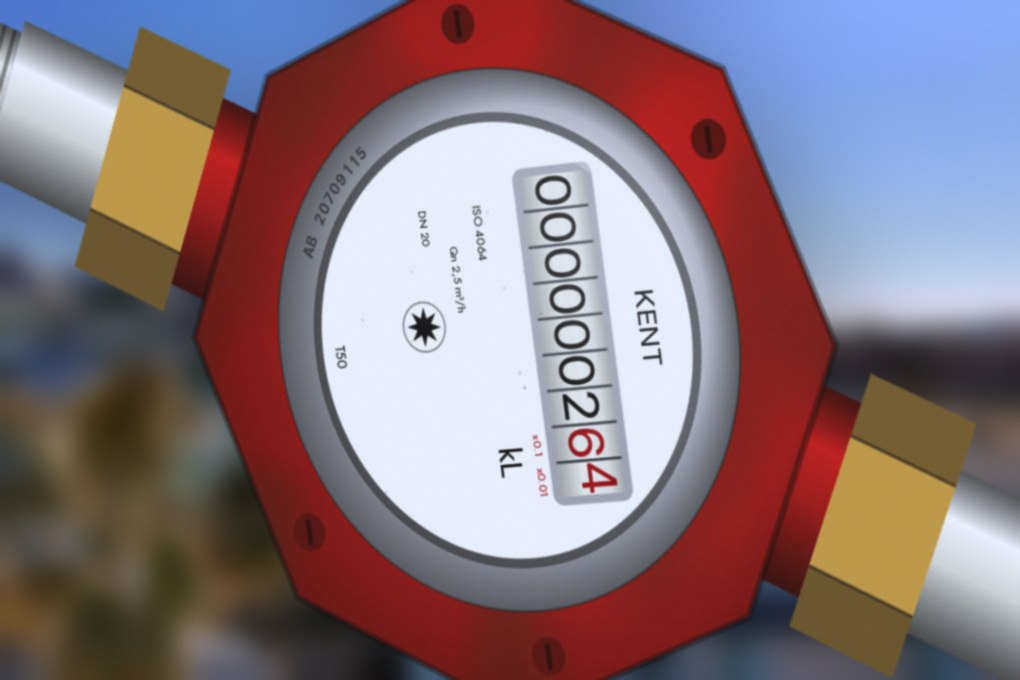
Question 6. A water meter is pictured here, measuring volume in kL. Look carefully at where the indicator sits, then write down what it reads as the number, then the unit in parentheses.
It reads 2.64 (kL)
